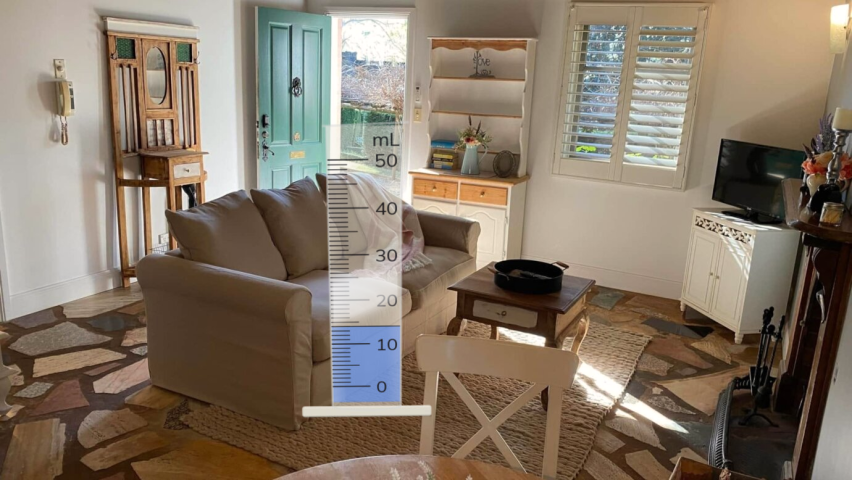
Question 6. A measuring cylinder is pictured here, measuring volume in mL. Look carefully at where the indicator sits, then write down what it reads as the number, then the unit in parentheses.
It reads 14 (mL)
